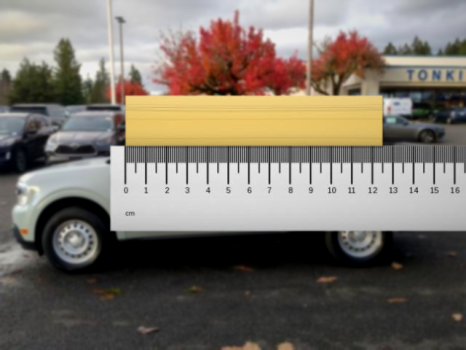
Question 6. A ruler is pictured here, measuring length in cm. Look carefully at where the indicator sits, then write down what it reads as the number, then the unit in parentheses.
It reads 12.5 (cm)
